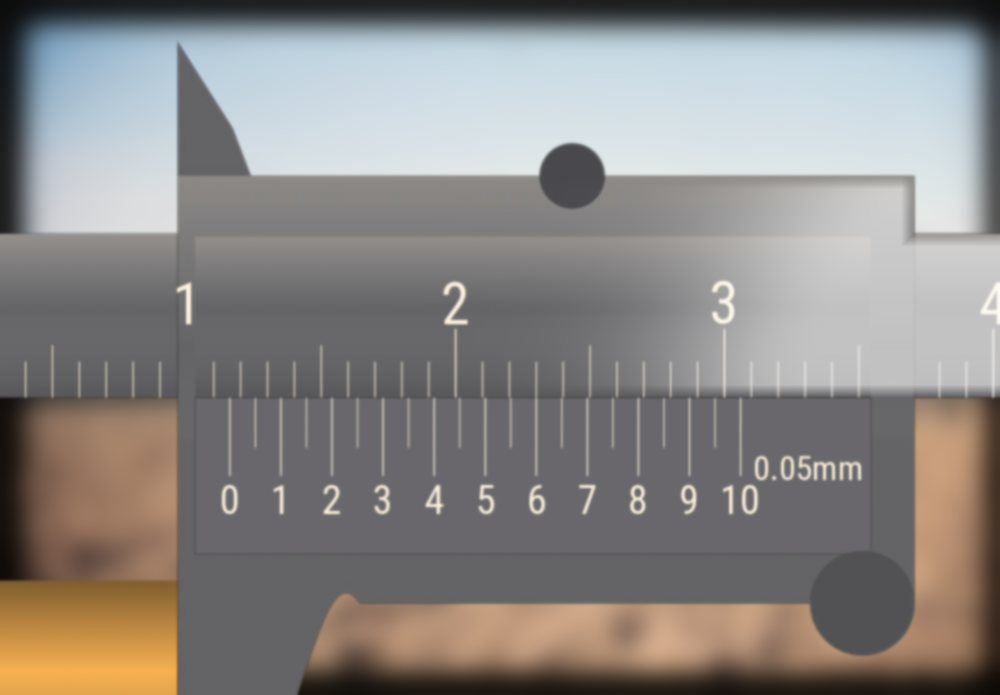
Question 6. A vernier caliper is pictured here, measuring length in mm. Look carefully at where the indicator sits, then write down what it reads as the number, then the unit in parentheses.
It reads 11.6 (mm)
